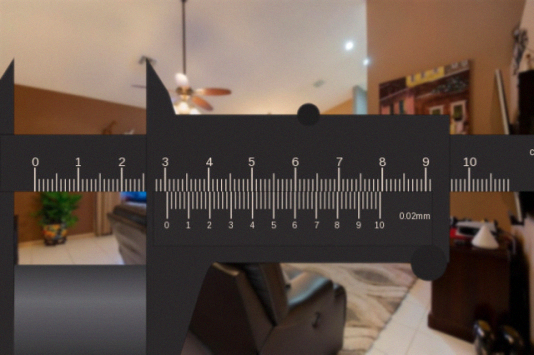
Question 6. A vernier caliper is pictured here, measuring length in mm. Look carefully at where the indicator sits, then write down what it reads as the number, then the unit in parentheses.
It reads 30.5 (mm)
